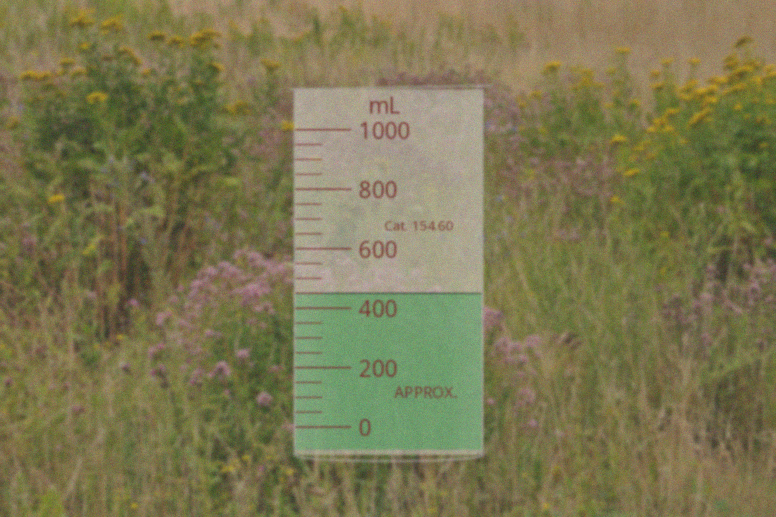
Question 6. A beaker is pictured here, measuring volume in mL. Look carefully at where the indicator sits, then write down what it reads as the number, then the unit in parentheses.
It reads 450 (mL)
